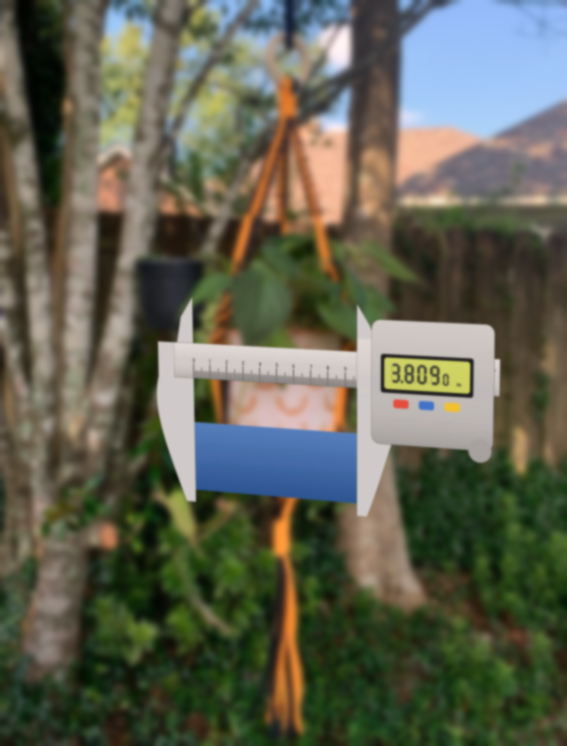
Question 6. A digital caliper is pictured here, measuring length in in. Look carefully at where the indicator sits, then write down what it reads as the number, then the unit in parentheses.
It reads 3.8090 (in)
